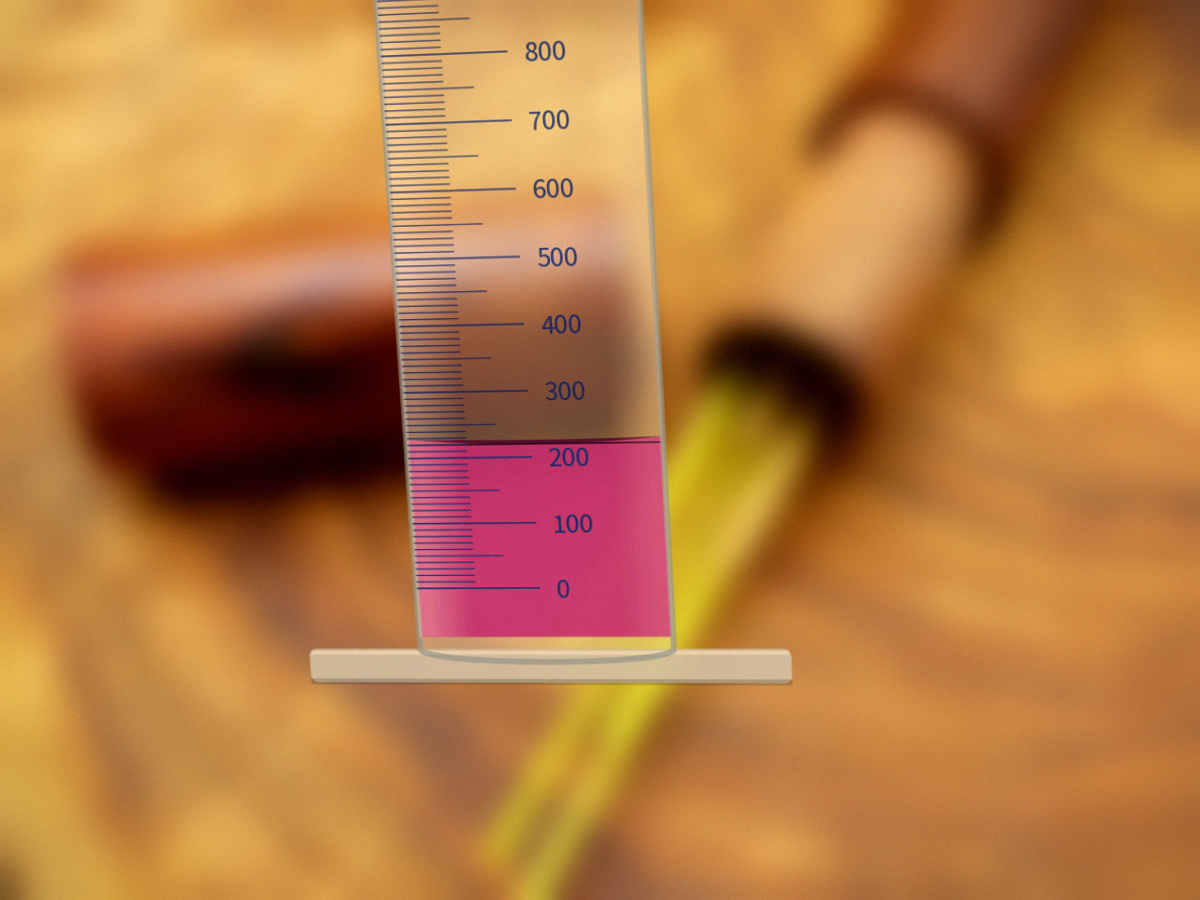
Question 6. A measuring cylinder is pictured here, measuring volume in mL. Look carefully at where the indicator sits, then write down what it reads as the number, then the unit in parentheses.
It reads 220 (mL)
